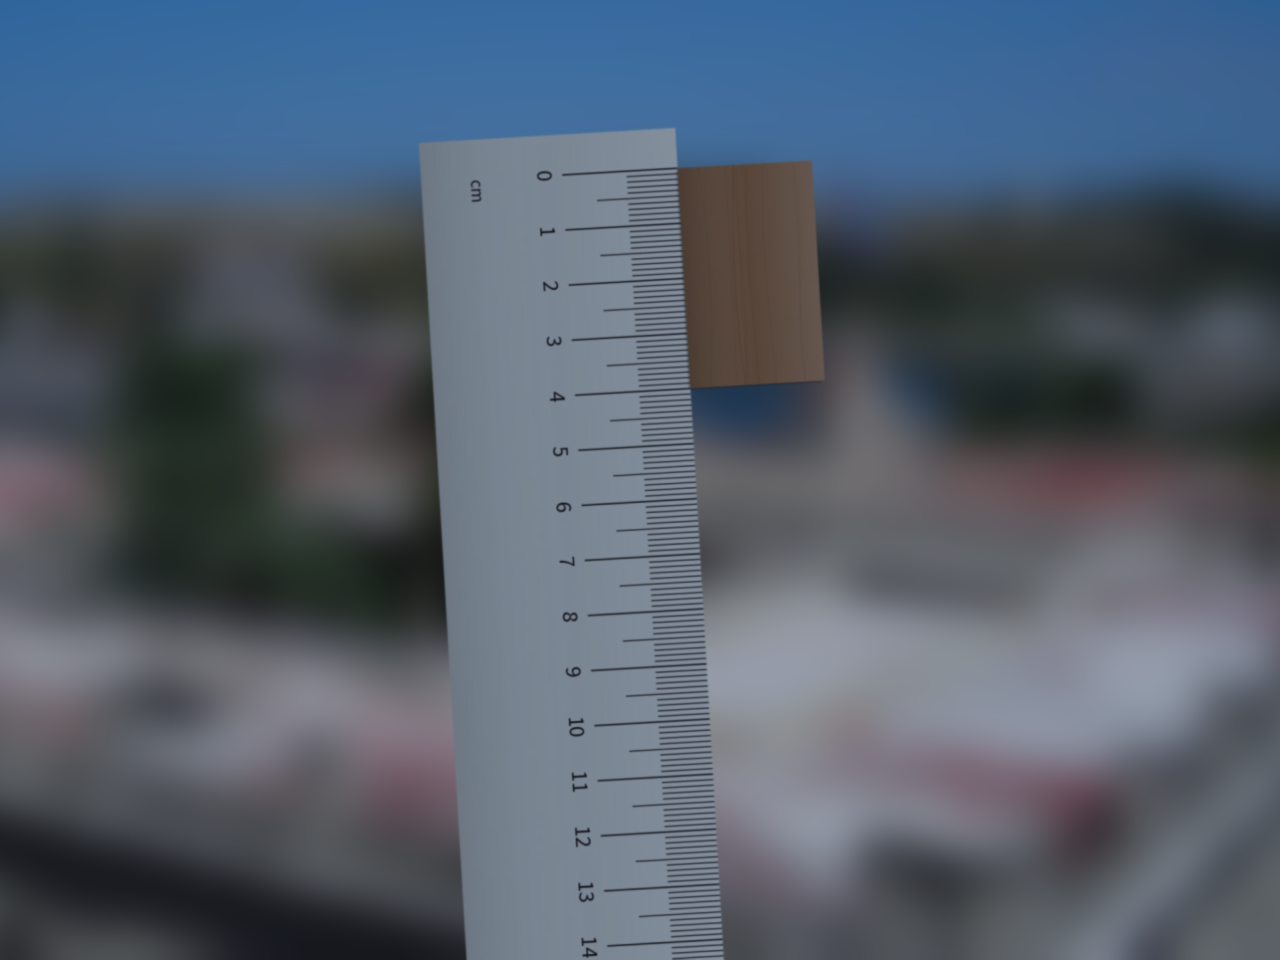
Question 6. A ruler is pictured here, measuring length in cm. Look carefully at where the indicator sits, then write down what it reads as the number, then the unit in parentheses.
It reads 4 (cm)
